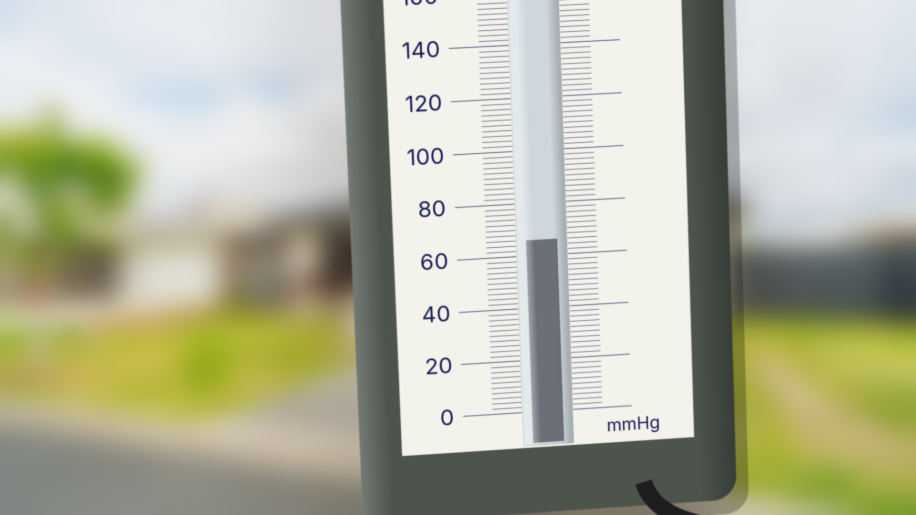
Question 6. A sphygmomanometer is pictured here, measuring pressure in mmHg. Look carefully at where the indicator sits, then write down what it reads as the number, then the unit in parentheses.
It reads 66 (mmHg)
